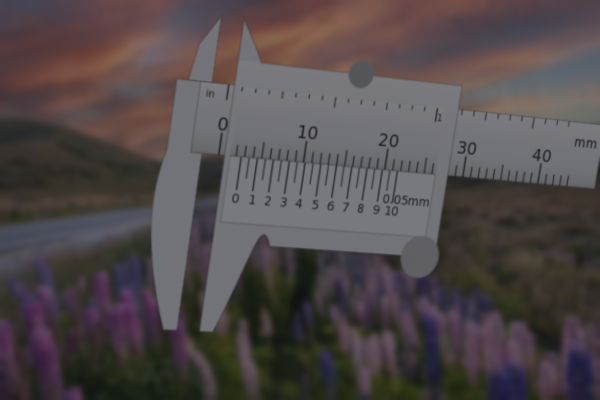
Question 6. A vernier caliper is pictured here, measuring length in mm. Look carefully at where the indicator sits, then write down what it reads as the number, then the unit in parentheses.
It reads 2.6 (mm)
